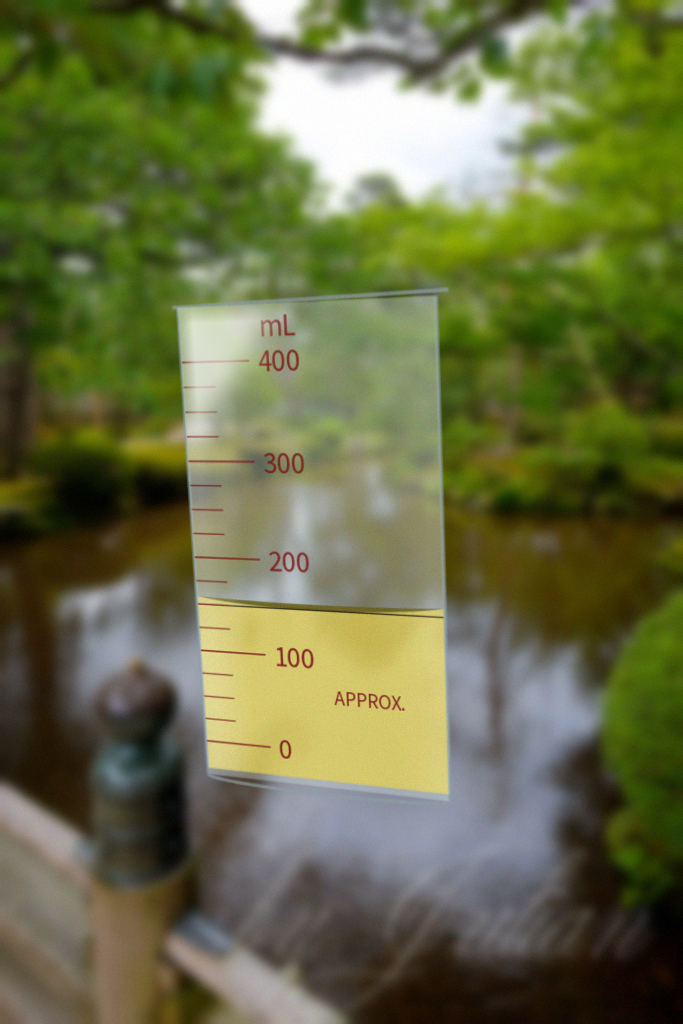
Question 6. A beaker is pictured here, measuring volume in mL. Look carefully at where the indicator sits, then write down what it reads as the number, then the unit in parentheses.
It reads 150 (mL)
